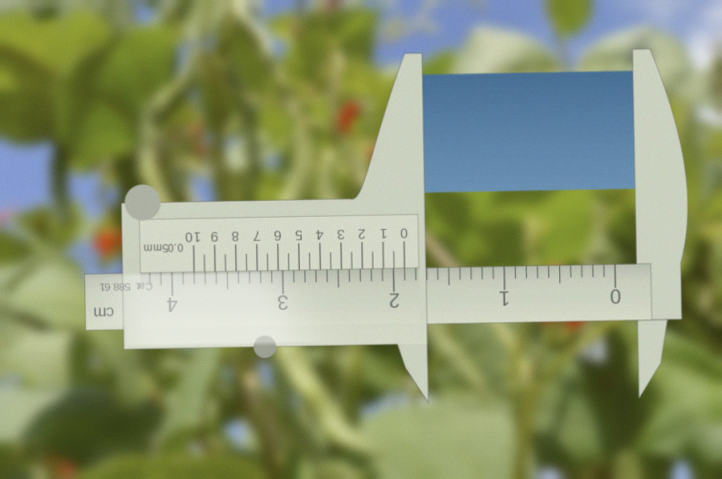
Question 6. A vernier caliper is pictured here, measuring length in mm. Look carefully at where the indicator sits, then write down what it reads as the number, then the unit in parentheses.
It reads 19.0 (mm)
